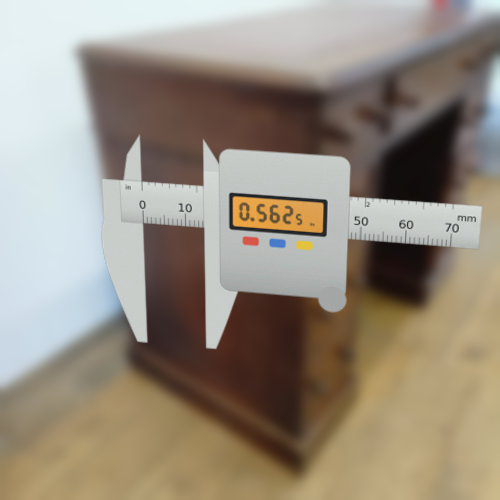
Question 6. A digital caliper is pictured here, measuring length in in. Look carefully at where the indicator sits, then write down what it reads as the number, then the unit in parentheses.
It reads 0.5625 (in)
